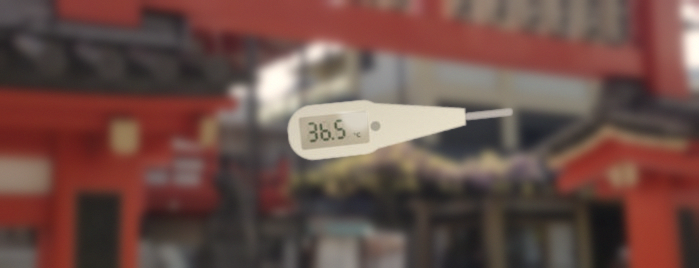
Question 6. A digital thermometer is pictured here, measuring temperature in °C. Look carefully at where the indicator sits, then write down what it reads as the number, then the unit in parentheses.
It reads 36.5 (°C)
